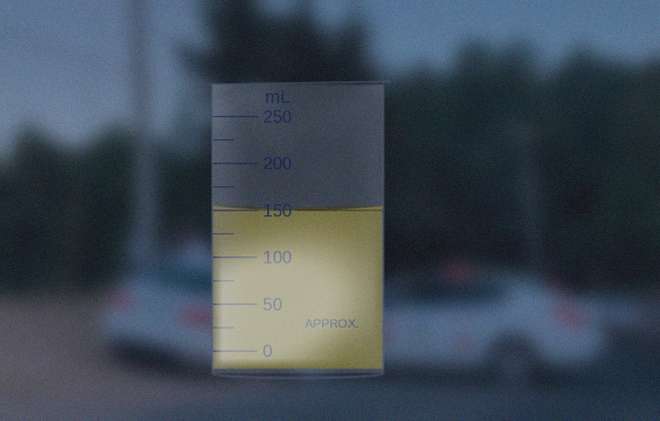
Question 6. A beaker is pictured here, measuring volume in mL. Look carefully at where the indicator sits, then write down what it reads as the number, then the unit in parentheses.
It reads 150 (mL)
